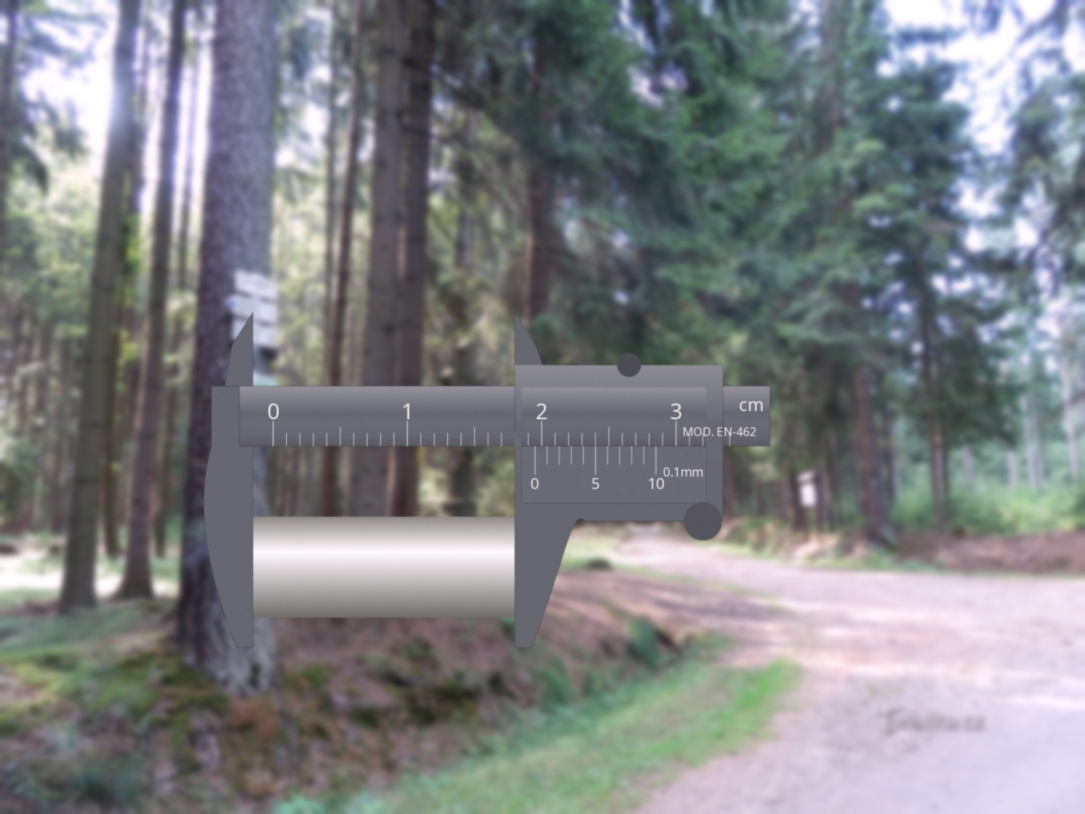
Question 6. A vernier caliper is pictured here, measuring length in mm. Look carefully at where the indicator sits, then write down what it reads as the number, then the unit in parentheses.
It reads 19.5 (mm)
